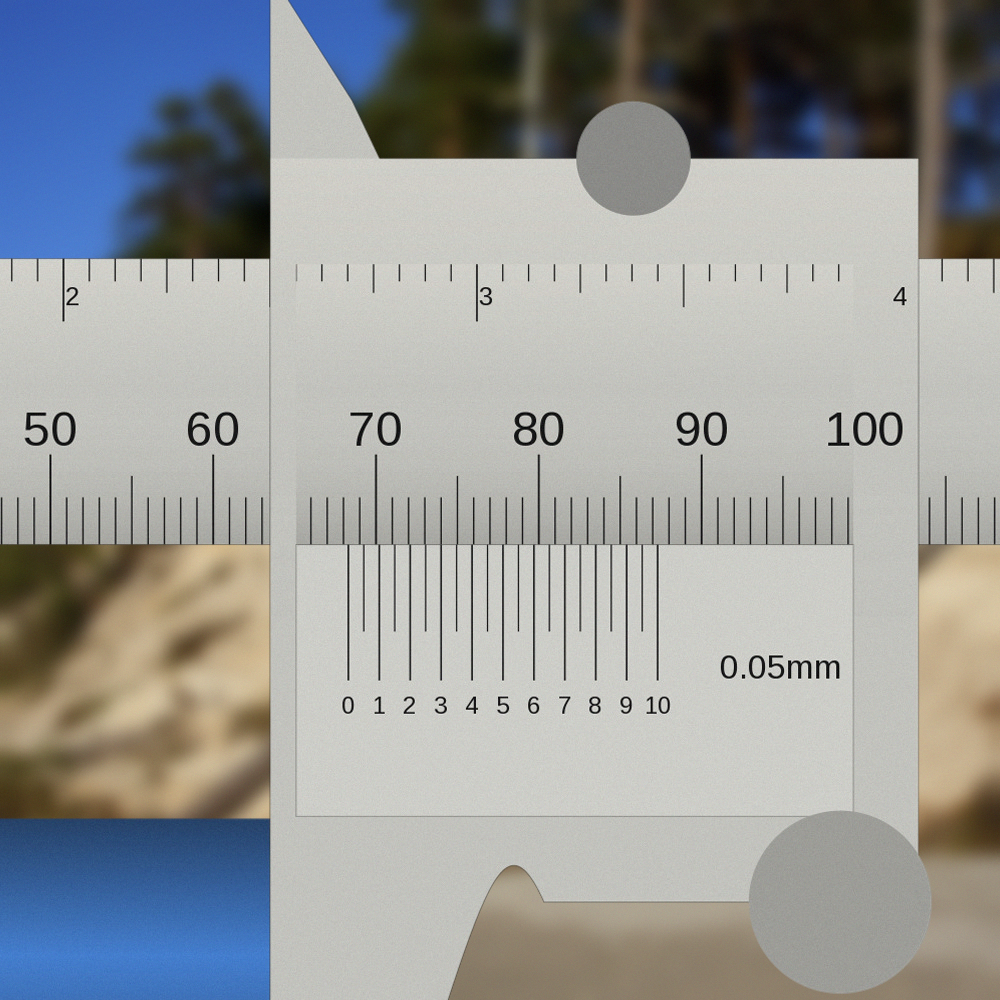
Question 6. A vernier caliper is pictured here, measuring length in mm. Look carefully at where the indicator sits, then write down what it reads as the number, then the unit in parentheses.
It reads 68.3 (mm)
